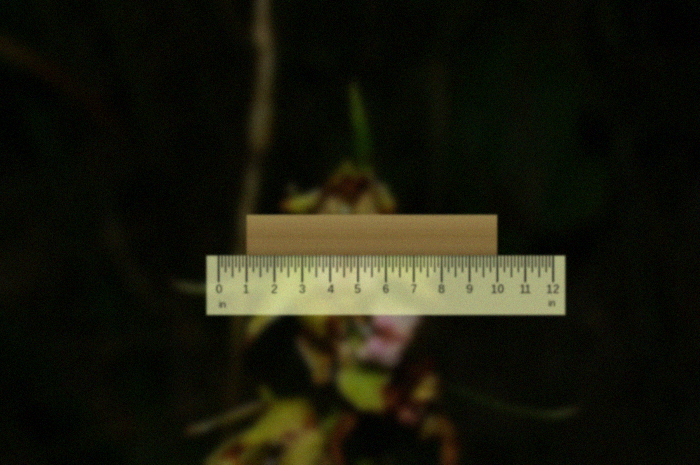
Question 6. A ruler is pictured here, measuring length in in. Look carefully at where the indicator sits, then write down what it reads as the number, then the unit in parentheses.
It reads 9 (in)
